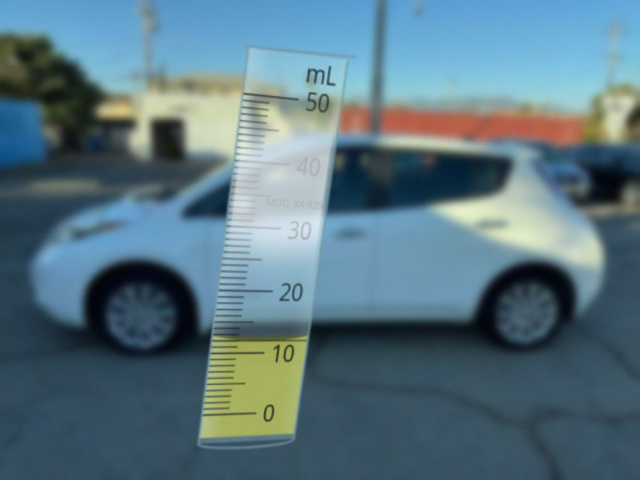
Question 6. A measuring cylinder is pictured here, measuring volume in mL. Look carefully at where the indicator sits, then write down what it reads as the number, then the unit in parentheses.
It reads 12 (mL)
